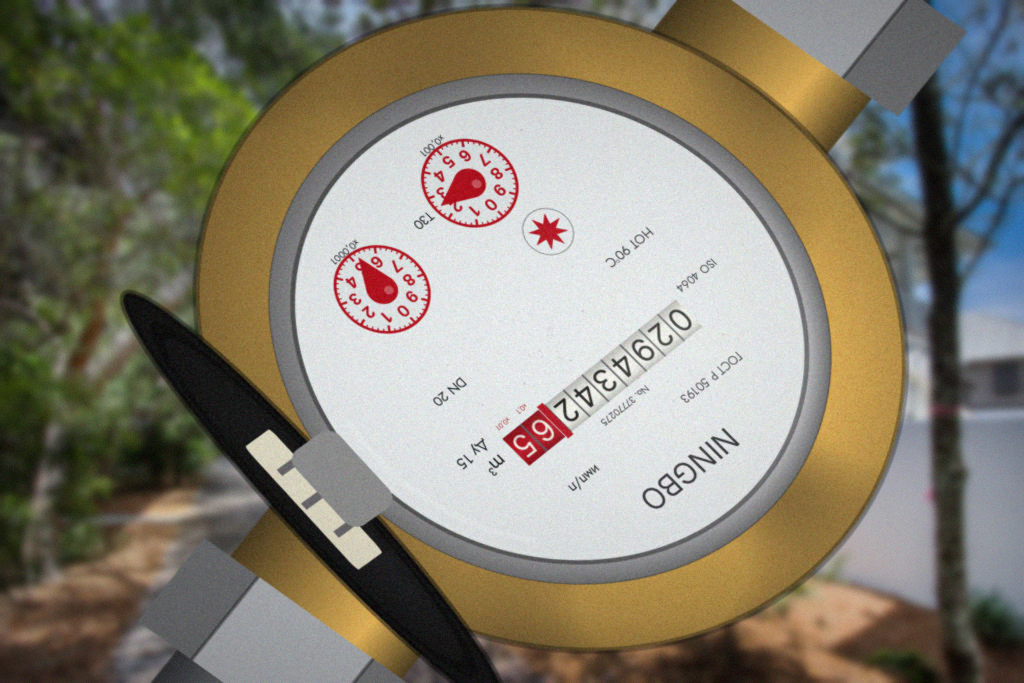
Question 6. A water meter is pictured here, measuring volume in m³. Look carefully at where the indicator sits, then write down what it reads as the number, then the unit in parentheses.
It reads 294342.6525 (m³)
